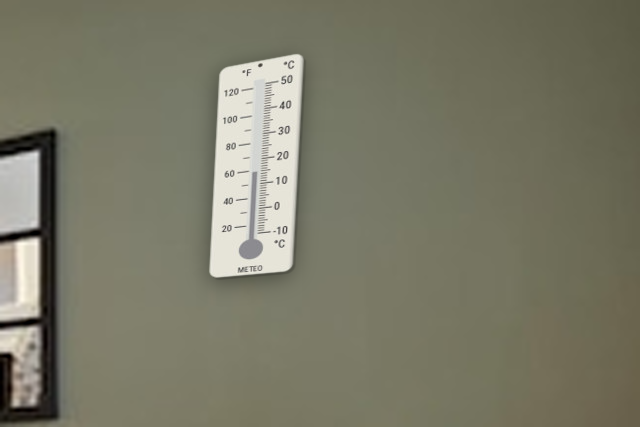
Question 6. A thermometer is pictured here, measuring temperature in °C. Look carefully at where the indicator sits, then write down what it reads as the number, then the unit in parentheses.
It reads 15 (°C)
